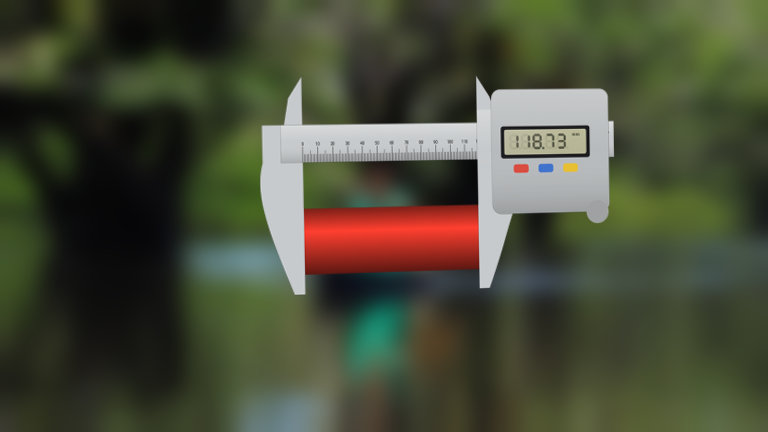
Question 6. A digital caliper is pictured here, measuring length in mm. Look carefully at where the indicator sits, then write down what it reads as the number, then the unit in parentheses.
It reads 118.73 (mm)
